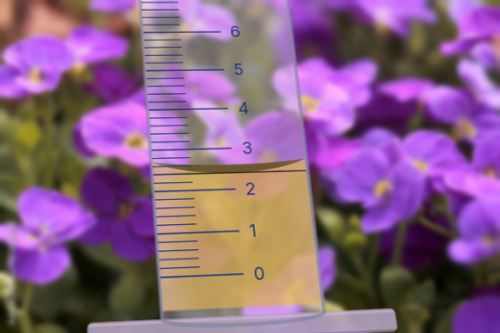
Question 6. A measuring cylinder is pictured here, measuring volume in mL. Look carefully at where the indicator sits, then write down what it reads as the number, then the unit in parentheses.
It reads 2.4 (mL)
